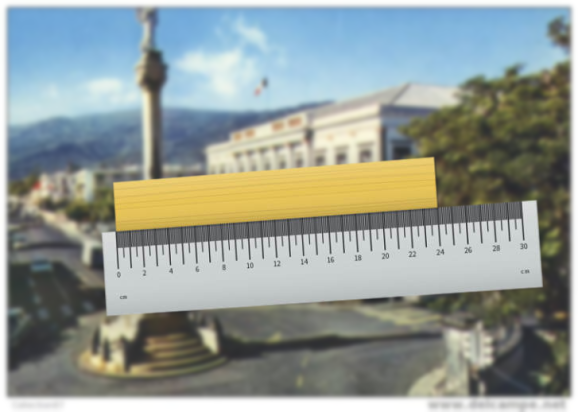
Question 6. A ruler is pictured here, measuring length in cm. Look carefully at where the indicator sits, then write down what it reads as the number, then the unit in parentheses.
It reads 24 (cm)
